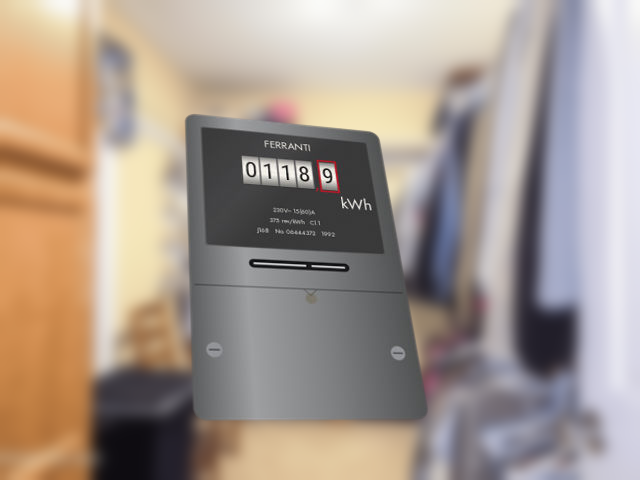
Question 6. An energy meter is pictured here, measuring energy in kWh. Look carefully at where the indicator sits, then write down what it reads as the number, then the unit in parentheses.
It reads 118.9 (kWh)
